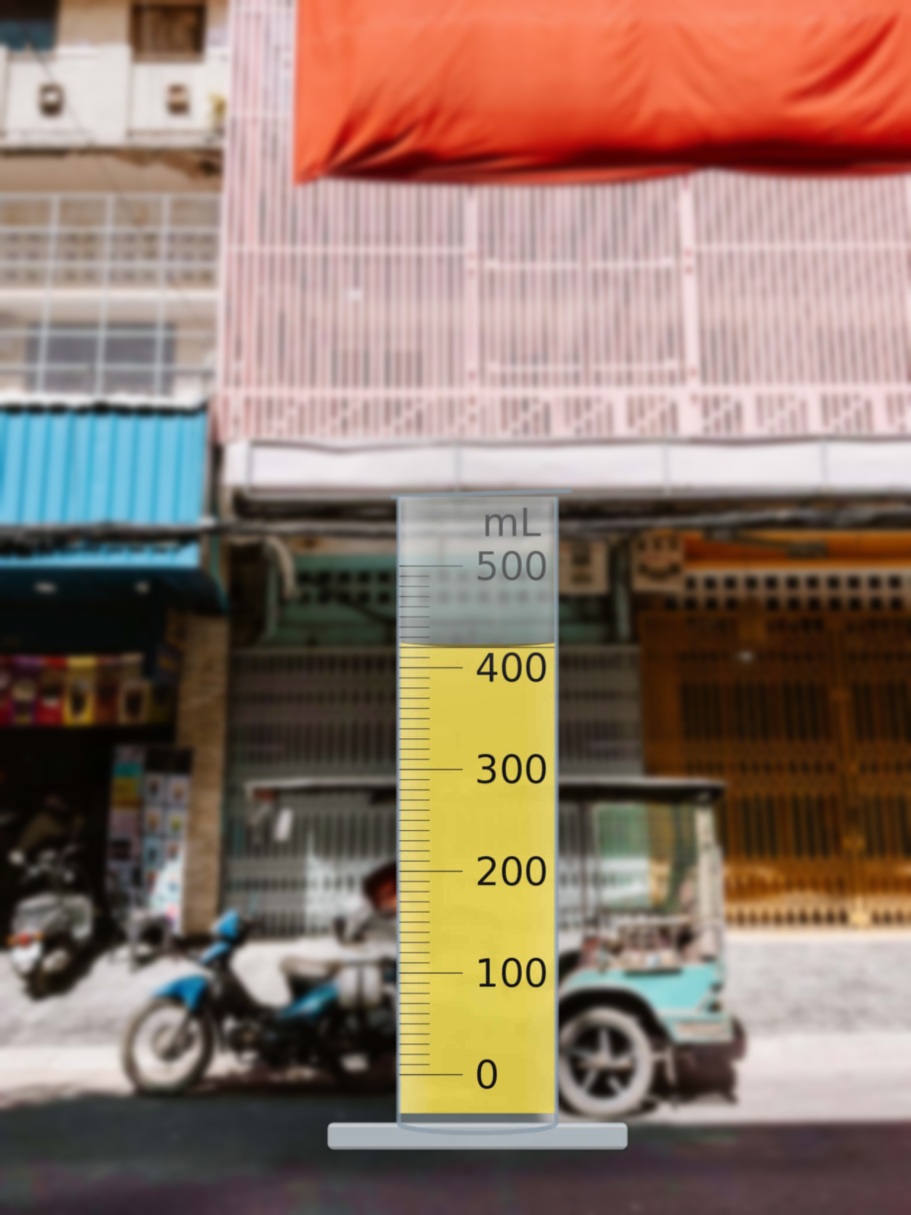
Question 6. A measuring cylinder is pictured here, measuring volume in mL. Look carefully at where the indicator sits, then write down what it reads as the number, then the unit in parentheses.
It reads 420 (mL)
